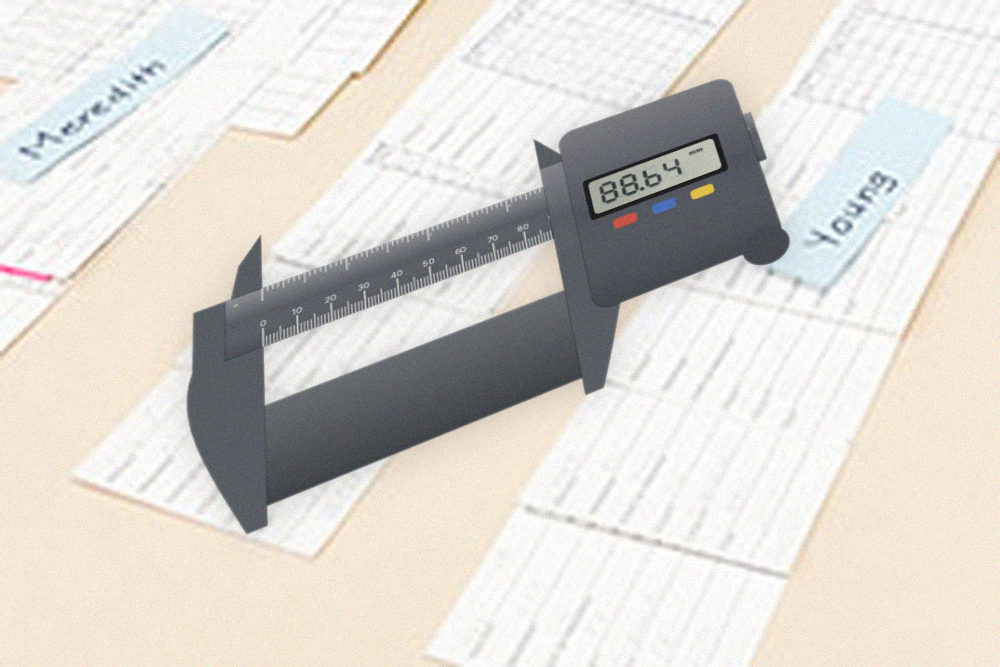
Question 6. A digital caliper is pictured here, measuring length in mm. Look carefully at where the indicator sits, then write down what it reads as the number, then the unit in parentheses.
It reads 88.64 (mm)
